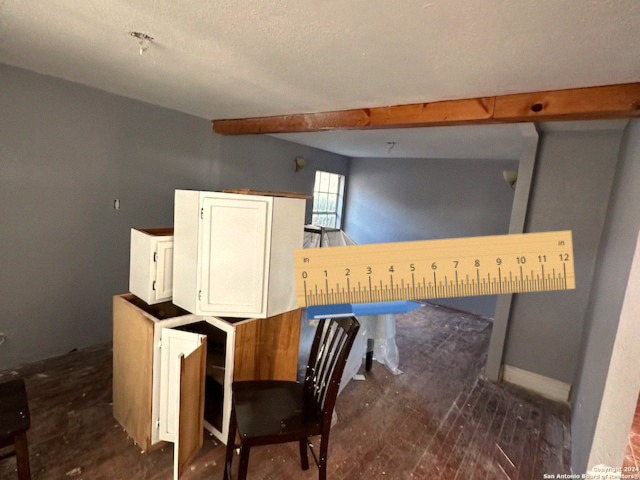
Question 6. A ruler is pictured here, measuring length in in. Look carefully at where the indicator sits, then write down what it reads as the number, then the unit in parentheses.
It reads 5.5 (in)
